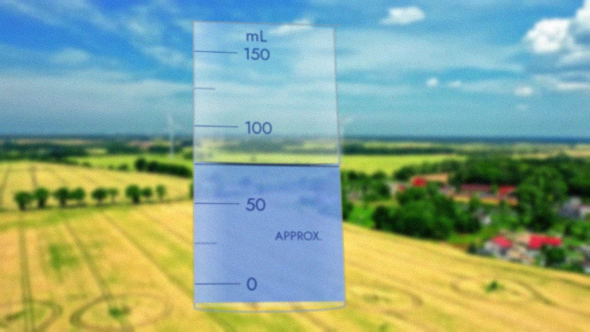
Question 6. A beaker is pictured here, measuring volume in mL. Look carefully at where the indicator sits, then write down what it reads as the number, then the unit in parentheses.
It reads 75 (mL)
